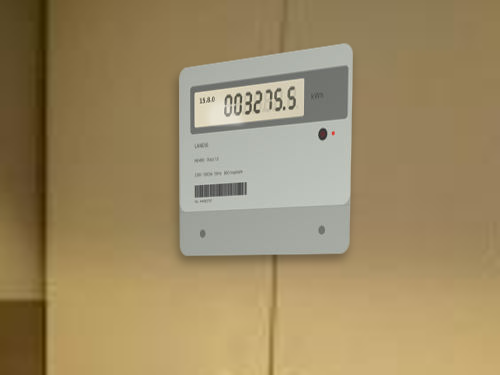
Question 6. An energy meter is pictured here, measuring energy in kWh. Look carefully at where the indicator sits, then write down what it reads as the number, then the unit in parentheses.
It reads 3275.5 (kWh)
